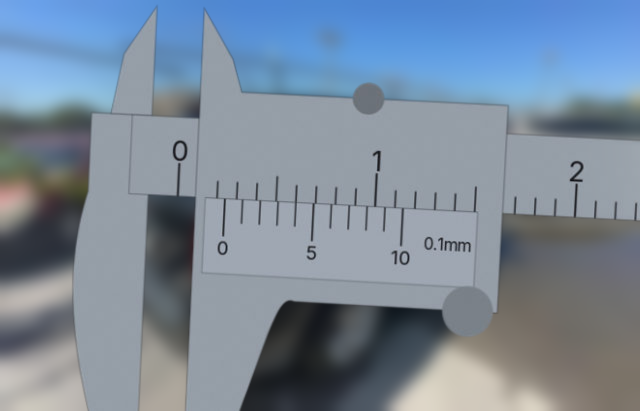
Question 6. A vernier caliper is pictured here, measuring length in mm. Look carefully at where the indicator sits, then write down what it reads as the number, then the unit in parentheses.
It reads 2.4 (mm)
